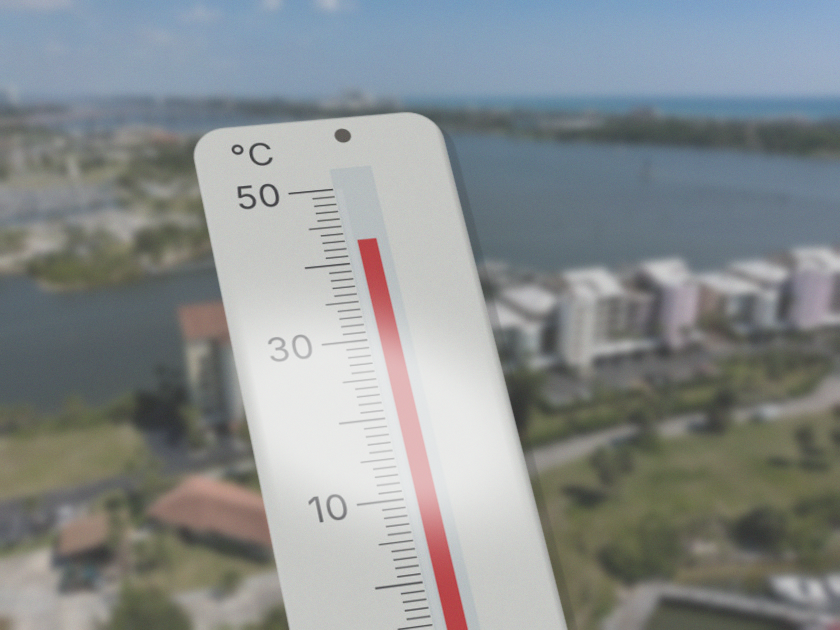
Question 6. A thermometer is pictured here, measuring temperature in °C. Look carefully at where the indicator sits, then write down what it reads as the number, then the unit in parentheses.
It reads 43 (°C)
